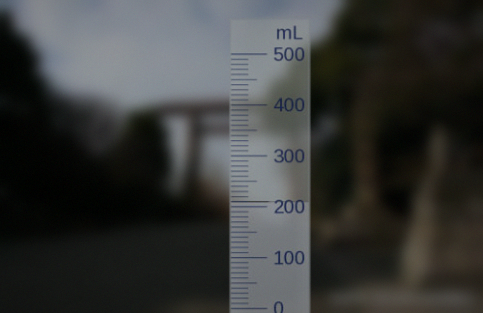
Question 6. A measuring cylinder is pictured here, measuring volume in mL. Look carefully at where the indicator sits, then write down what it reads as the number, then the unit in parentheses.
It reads 210 (mL)
